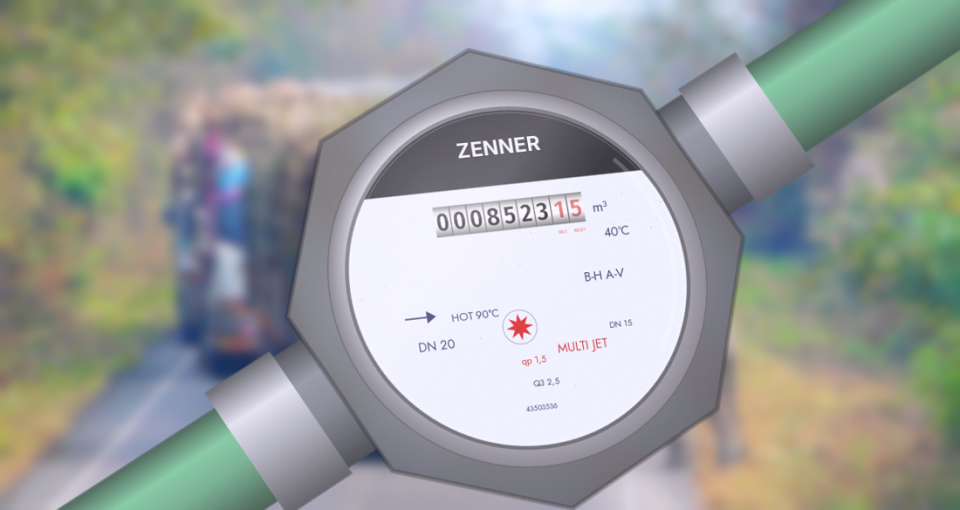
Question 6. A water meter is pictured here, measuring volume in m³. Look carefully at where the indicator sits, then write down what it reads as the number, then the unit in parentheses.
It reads 8523.15 (m³)
